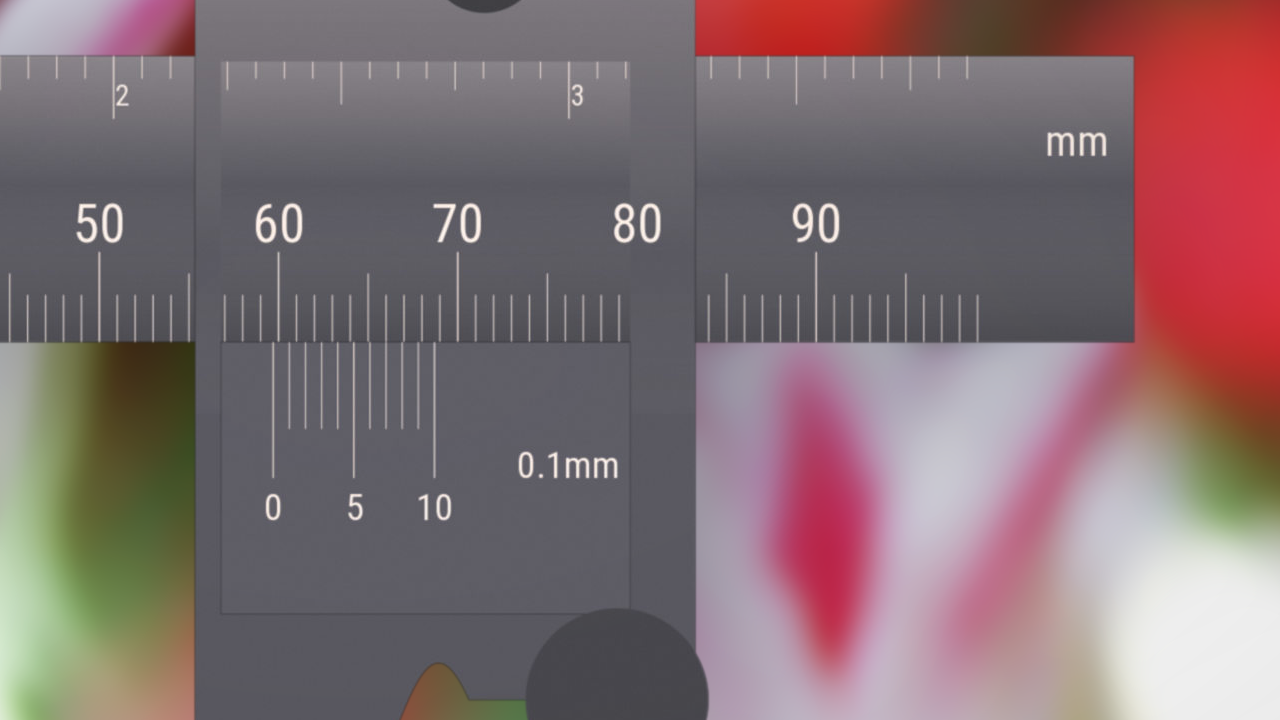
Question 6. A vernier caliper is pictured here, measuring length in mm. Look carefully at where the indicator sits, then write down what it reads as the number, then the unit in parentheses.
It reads 59.7 (mm)
